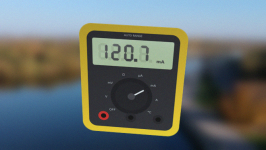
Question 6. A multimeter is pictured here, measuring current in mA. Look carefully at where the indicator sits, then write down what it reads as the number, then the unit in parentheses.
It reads 120.7 (mA)
